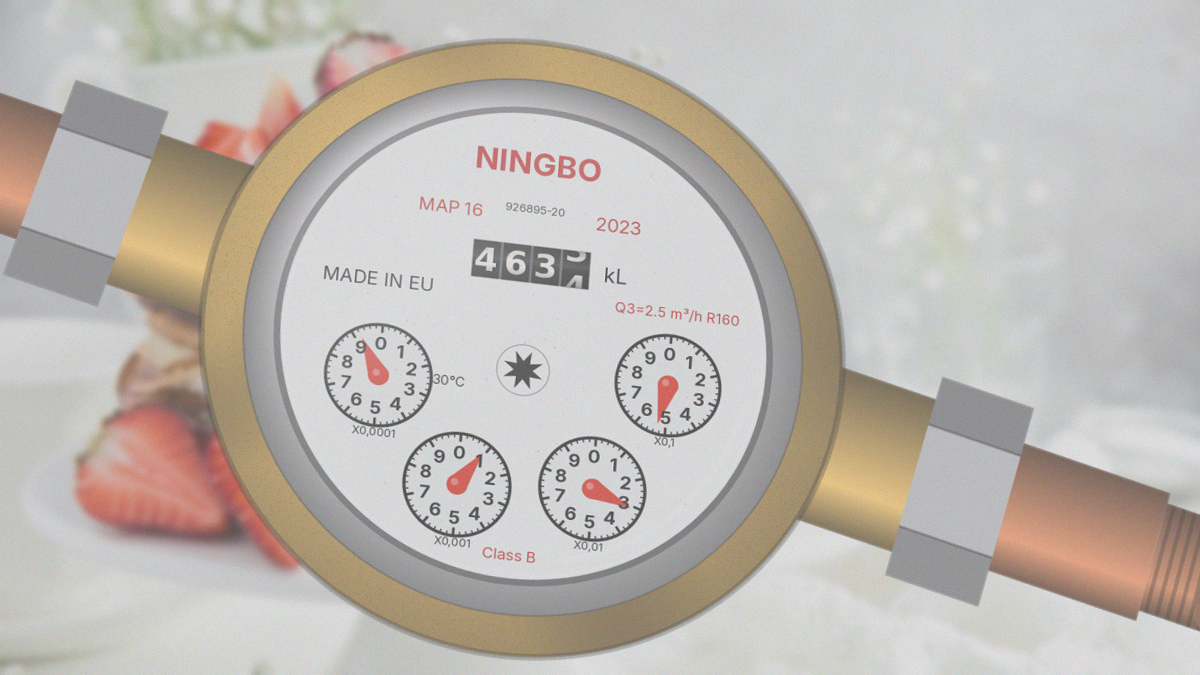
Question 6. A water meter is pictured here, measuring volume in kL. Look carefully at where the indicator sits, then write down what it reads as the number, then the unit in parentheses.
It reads 4633.5309 (kL)
